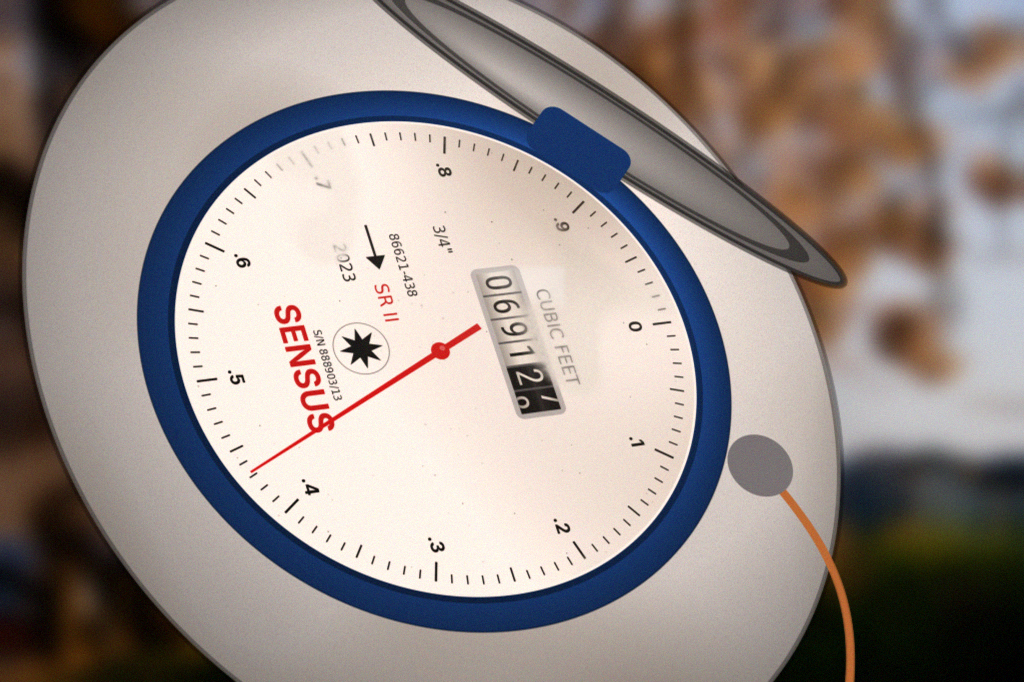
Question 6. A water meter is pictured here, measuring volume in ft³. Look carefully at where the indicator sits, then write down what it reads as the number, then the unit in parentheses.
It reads 69127.43 (ft³)
